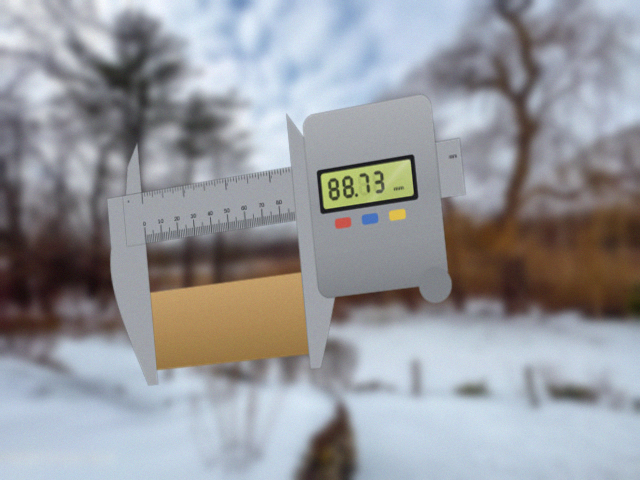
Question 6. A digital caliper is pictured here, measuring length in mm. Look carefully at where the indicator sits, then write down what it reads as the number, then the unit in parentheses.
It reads 88.73 (mm)
